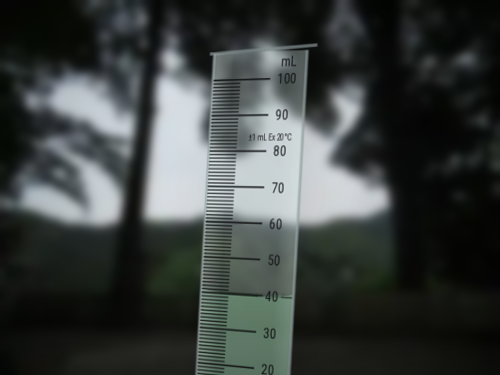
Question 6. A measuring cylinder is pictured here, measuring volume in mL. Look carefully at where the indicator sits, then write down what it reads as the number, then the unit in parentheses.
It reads 40 (mL)
